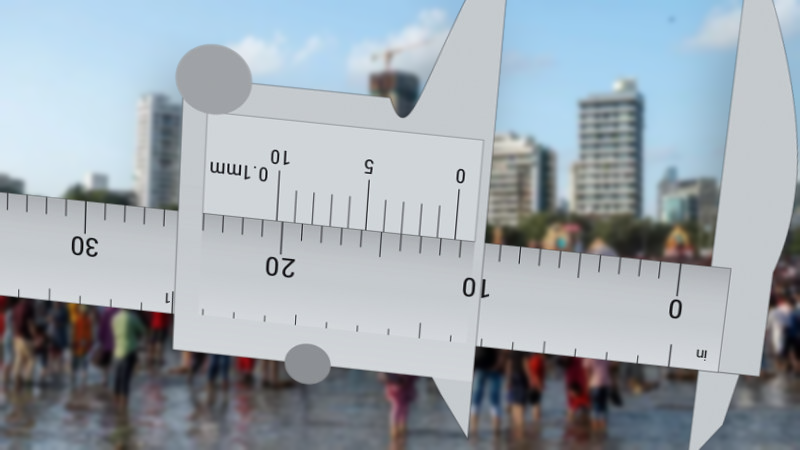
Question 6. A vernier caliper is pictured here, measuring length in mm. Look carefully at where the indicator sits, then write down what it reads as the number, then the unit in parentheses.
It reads 11.3 (mm)
